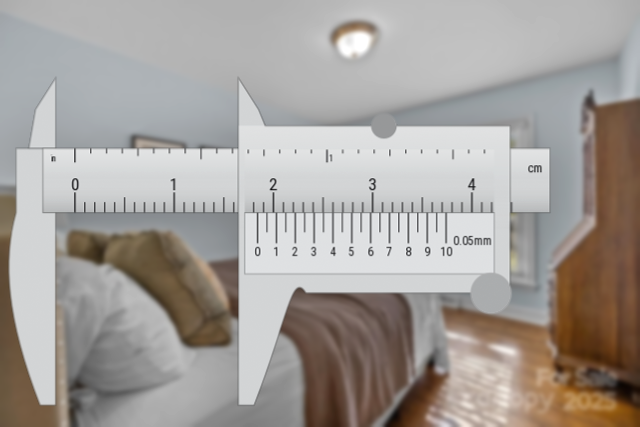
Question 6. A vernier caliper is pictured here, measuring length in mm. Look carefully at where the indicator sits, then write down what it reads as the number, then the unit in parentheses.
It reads 18.4 (mm)
